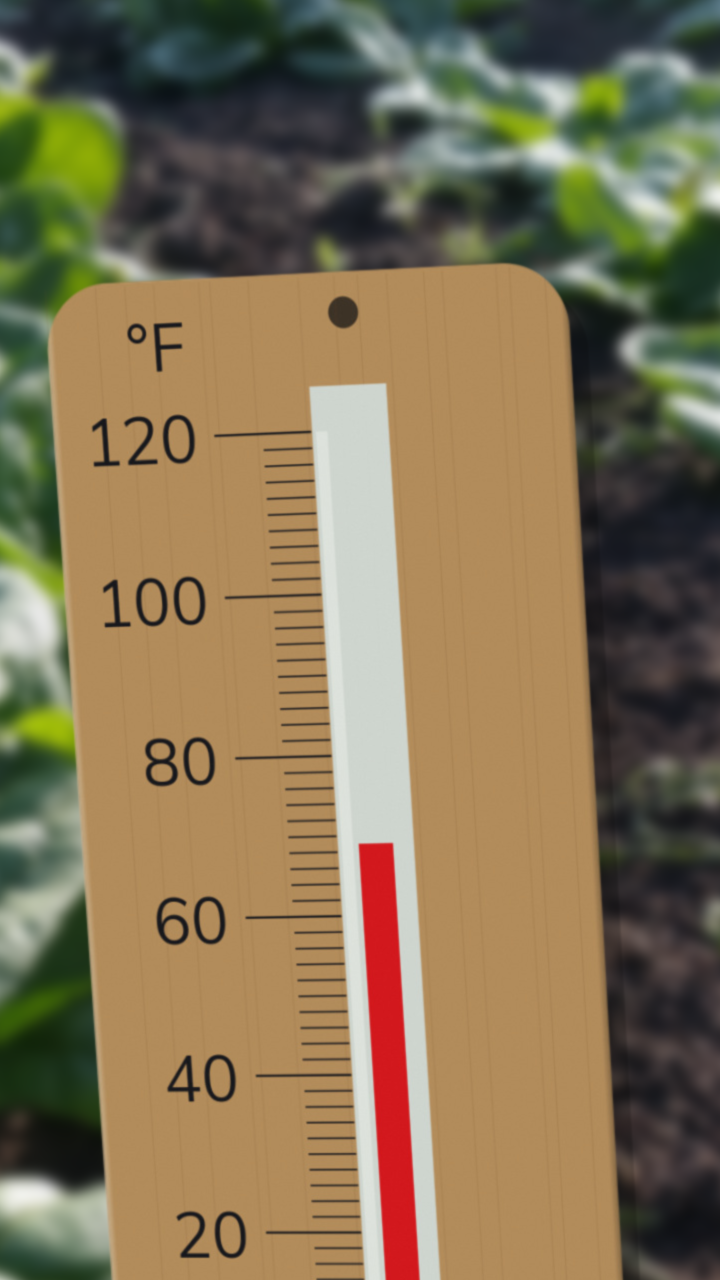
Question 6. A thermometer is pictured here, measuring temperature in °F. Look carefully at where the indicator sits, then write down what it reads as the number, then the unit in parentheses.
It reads 69 (°F)
